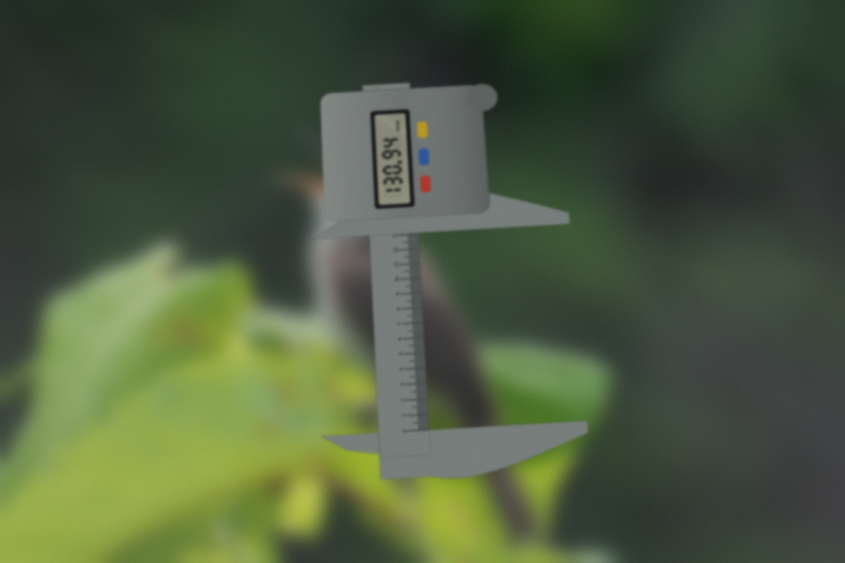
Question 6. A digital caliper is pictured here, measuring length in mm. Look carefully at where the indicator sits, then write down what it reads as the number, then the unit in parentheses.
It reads 130.94 (mm)
